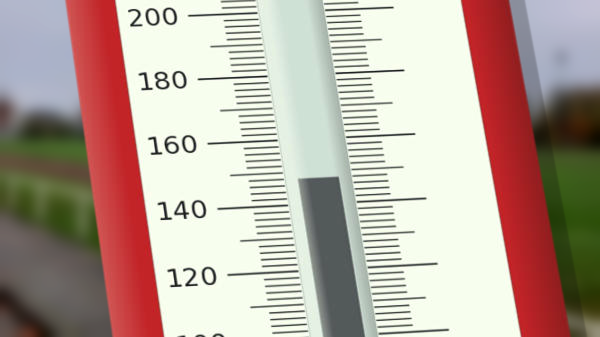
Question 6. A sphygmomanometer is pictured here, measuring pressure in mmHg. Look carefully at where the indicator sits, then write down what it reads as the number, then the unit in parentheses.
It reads 148 (mmHg)
